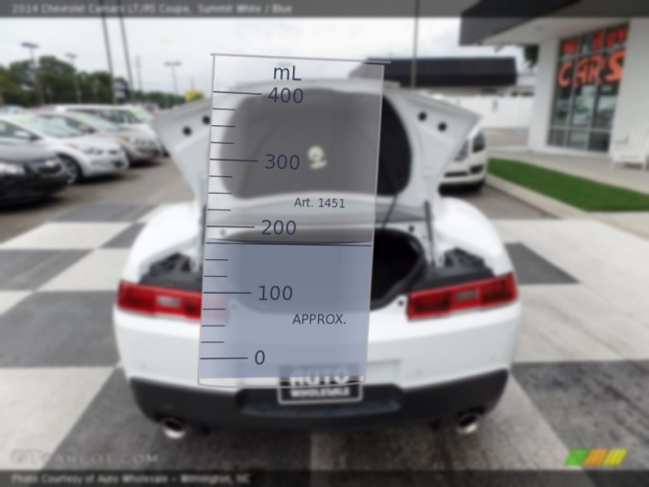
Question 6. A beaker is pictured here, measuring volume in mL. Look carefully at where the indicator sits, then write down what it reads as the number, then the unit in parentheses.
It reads 175 (mL)
